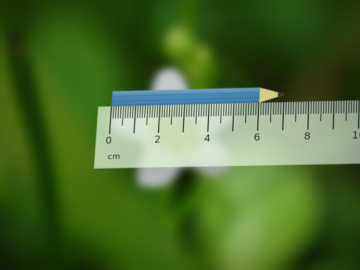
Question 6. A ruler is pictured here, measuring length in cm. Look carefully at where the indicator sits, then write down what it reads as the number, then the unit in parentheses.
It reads 7 (cm)
